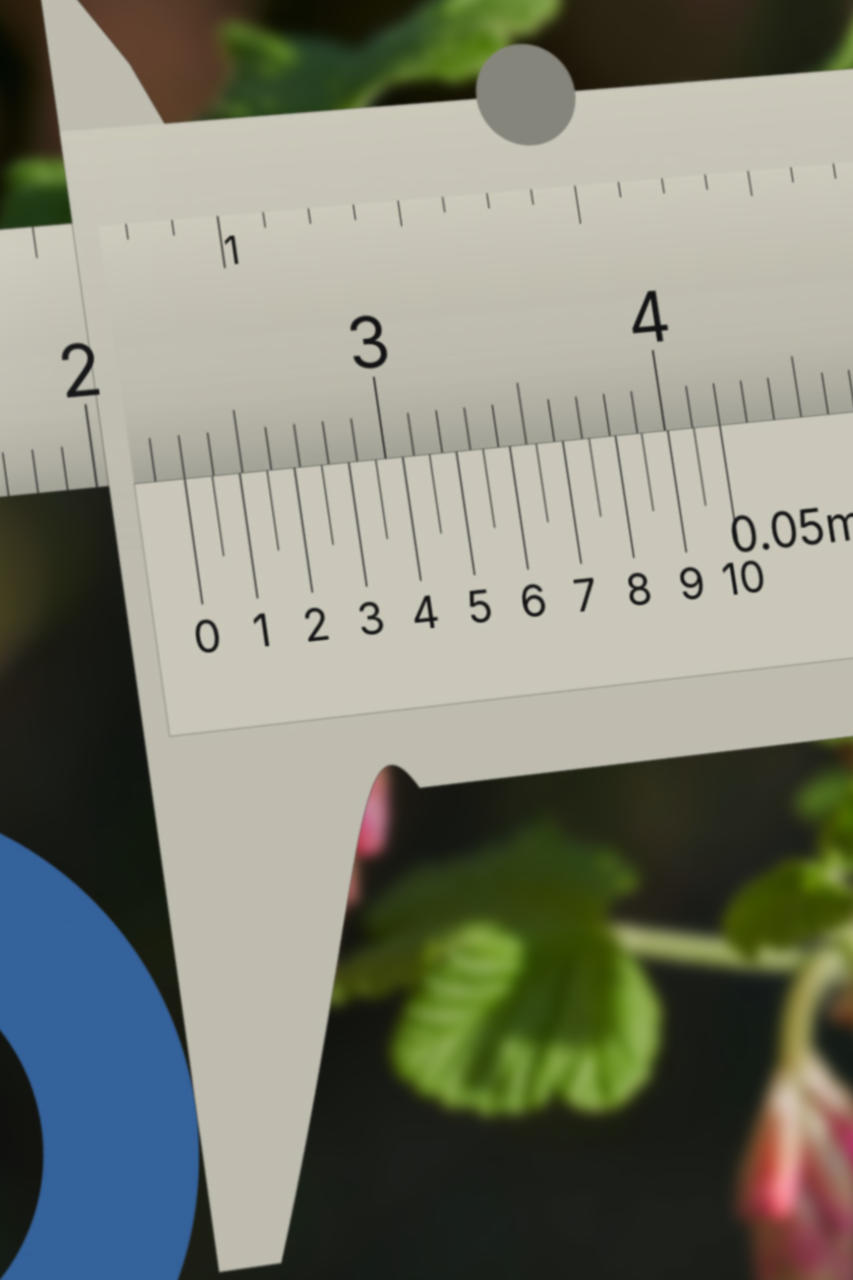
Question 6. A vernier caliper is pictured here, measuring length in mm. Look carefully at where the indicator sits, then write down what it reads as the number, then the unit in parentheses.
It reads 23.0 (mm)
